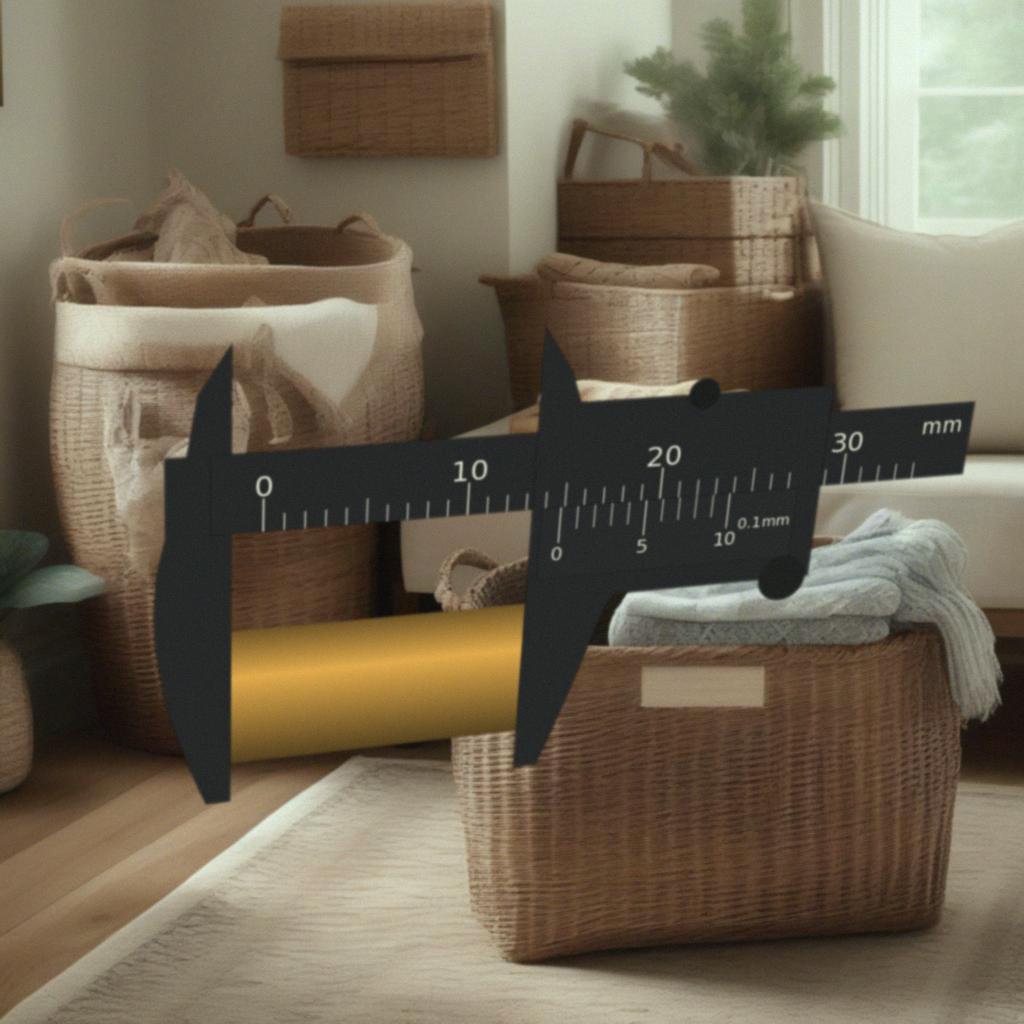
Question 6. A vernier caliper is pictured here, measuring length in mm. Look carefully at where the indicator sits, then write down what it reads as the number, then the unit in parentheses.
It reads 14.8 (mm)
